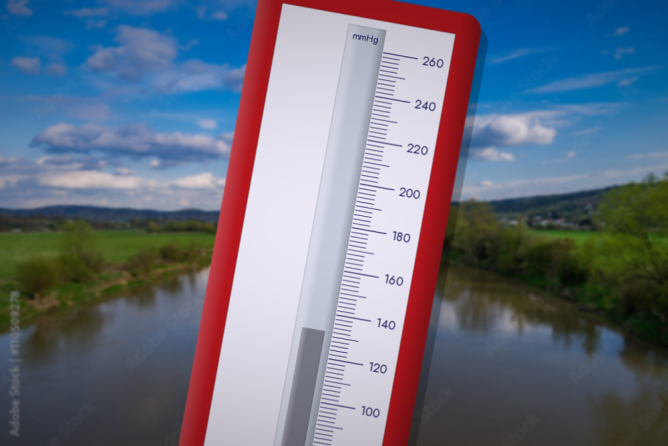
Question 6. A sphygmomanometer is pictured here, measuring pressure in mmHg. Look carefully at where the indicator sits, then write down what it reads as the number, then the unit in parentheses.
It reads 132 (mmHg)
